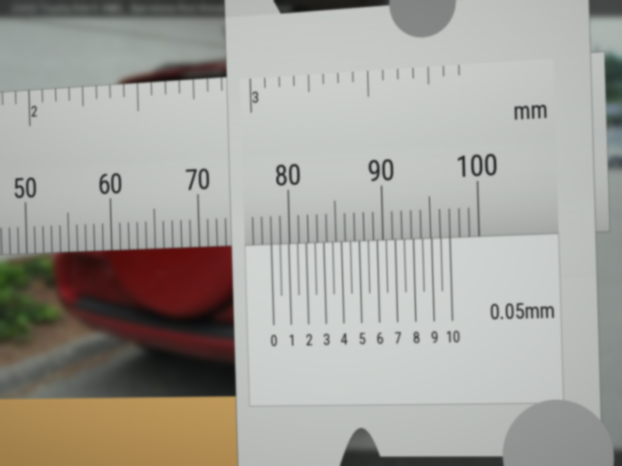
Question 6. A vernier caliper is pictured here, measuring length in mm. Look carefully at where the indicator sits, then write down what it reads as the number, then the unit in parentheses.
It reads 78.0 (mm)
